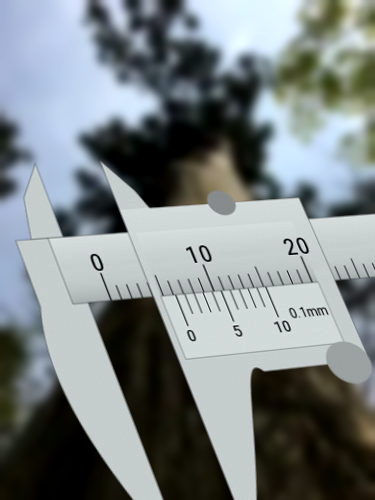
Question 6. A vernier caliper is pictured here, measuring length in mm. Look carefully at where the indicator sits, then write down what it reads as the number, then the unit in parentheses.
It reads 6.2 (mm)
